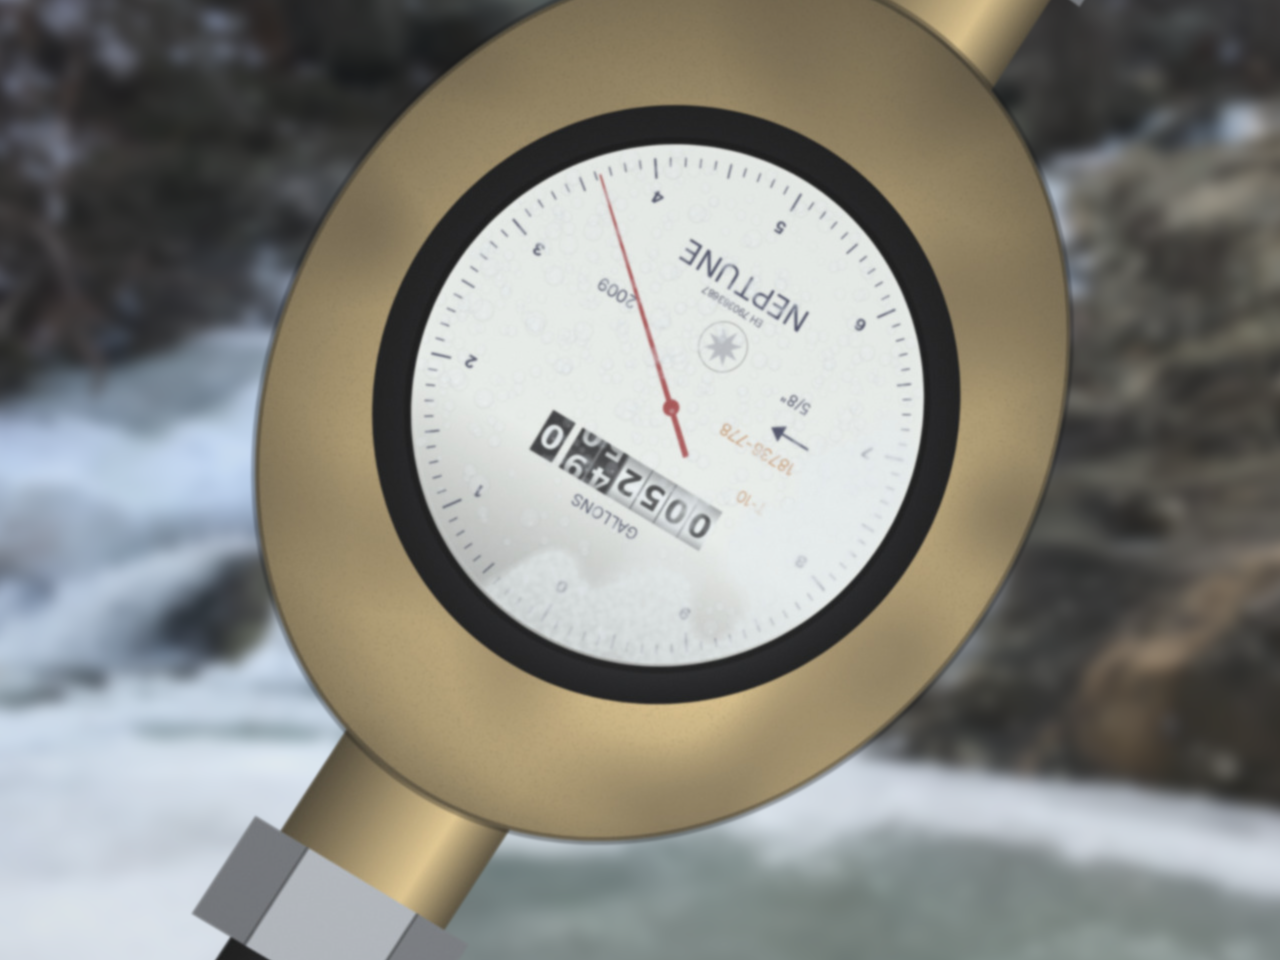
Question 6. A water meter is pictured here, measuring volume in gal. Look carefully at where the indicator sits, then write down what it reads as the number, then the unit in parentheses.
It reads 52493.6 (gal)
